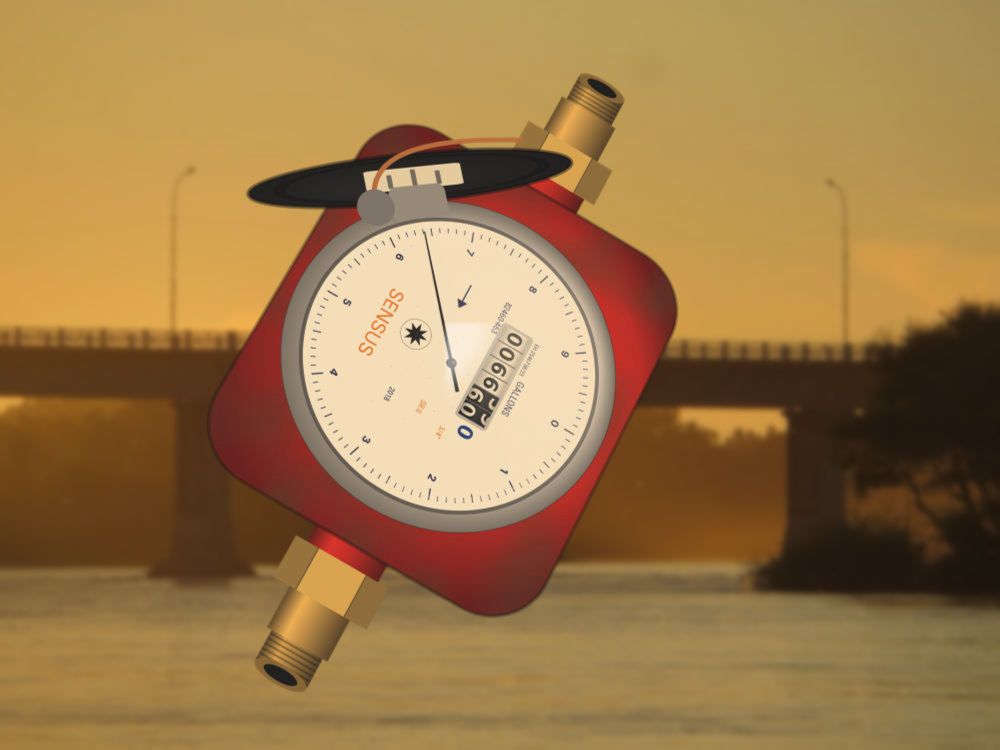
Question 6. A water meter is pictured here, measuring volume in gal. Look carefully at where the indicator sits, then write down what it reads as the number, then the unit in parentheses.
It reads 66596.4 (gal)
